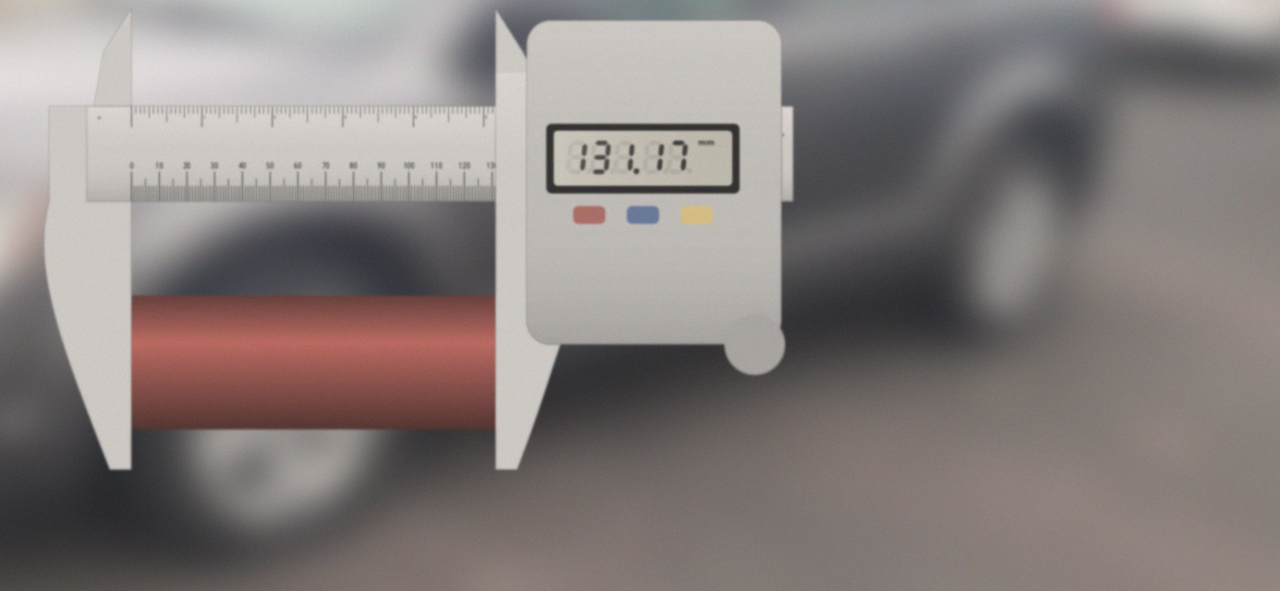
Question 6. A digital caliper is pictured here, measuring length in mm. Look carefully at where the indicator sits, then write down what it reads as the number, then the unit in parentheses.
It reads 131.17 (mm)
